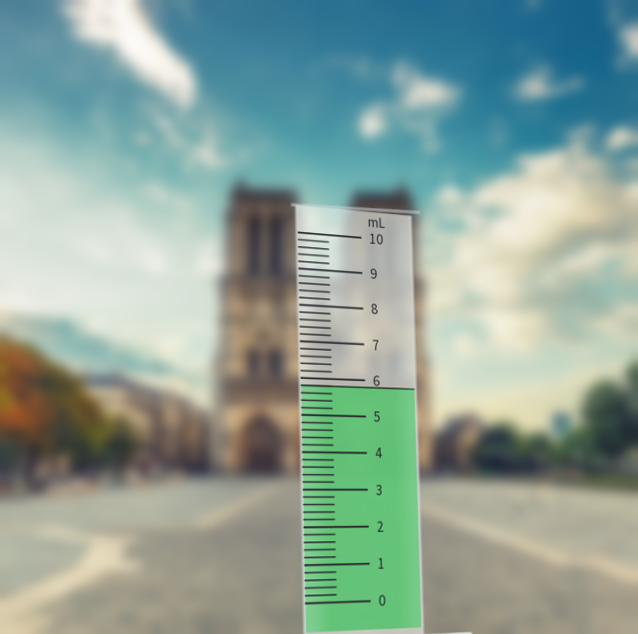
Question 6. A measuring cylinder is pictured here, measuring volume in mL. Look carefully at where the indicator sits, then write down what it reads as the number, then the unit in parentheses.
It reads 5.8 (mL)
